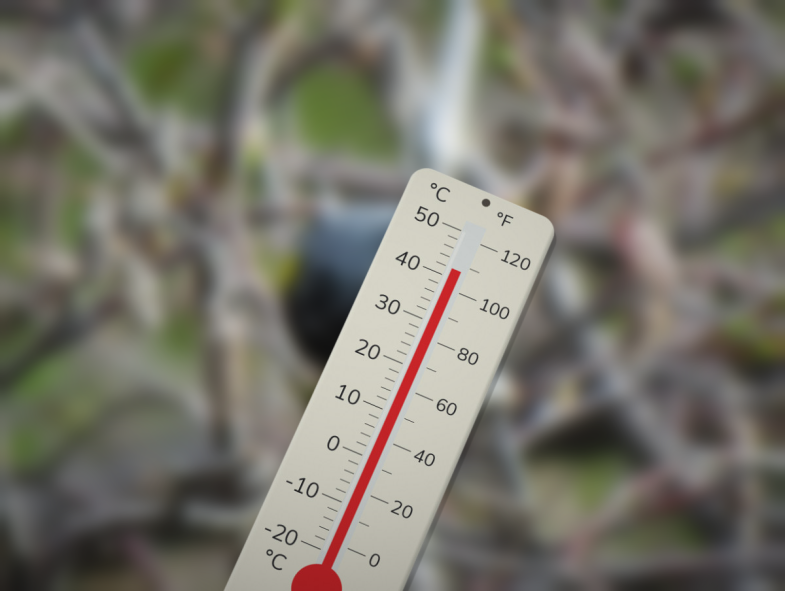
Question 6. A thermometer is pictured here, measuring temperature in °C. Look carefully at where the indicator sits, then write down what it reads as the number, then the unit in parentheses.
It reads 42 (°C)
